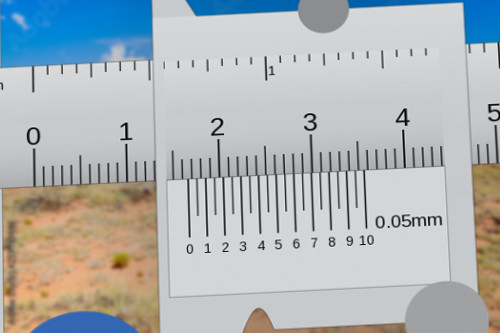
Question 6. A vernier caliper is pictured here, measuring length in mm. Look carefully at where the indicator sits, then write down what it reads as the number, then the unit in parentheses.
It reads 16.6 (mm)
